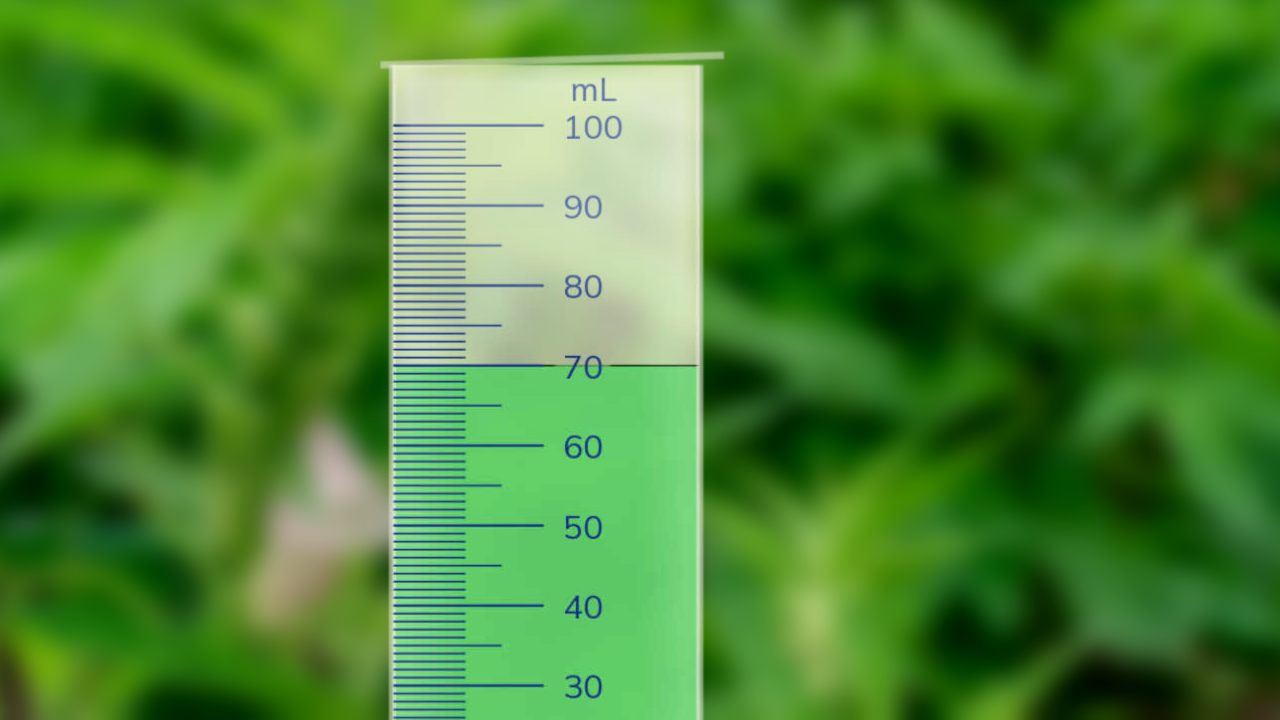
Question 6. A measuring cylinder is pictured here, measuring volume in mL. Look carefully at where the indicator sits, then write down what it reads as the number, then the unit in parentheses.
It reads 70 (mL)
